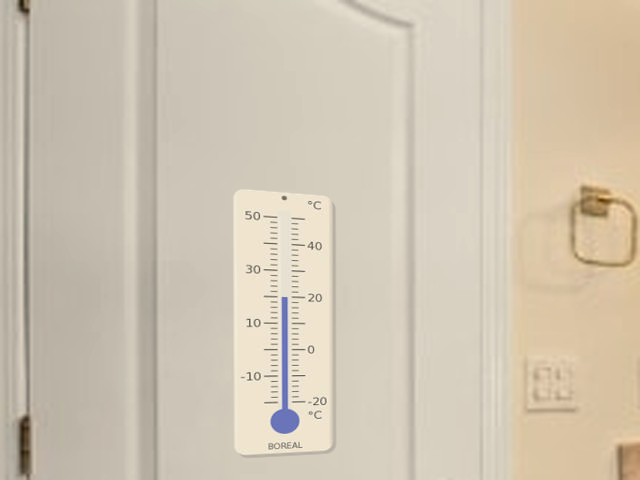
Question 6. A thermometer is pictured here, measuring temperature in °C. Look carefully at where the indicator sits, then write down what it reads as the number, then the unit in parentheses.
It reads 20 (°C)
